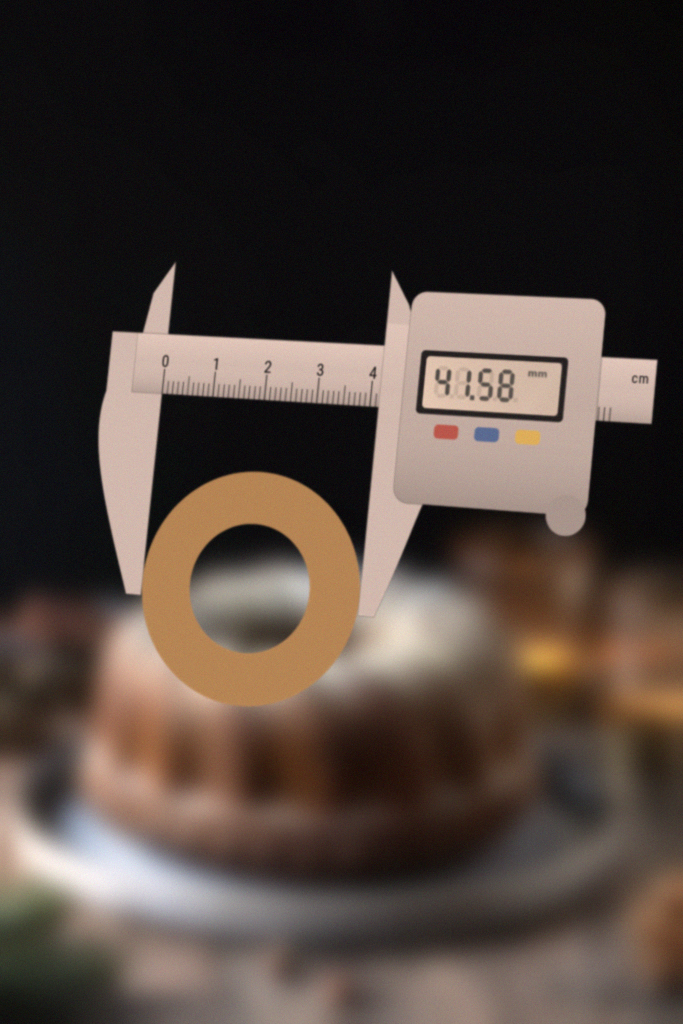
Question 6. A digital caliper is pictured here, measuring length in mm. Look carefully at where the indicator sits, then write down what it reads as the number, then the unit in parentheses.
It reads 41.58 (mm)
